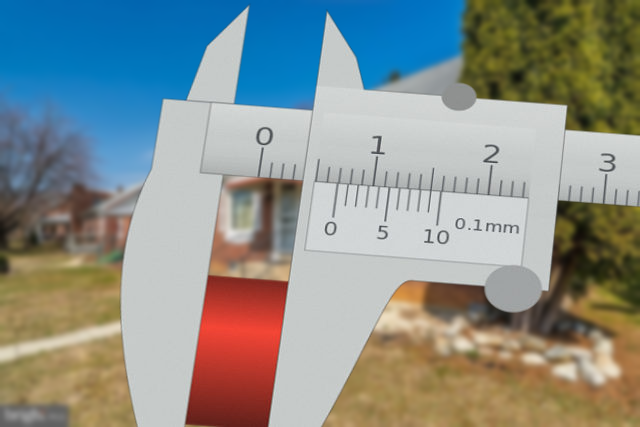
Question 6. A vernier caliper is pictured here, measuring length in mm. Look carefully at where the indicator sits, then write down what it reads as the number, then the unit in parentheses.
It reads 6.9 (mm)
